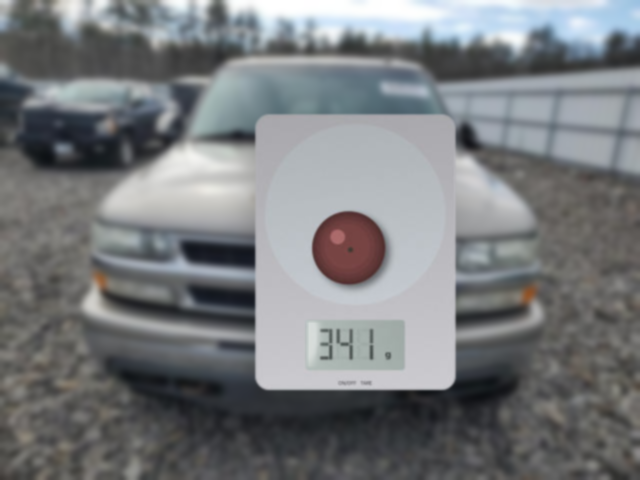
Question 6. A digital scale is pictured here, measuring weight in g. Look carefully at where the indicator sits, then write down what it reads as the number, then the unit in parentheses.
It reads 341 (g)
